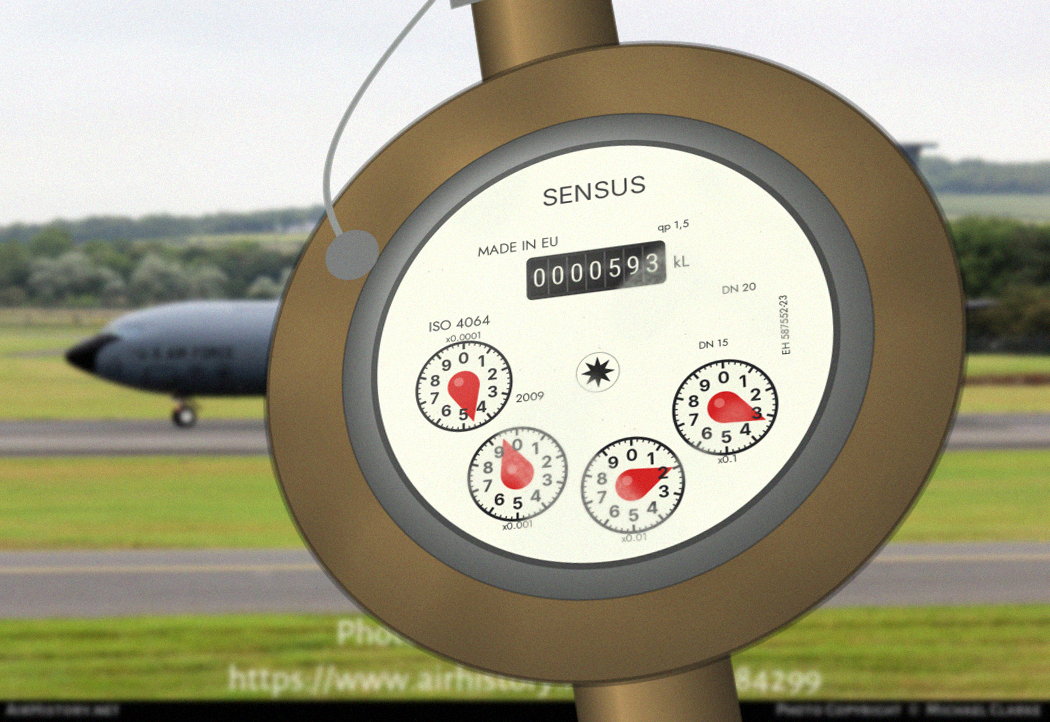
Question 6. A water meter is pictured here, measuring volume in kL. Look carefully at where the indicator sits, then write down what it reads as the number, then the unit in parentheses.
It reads 593.3194 (kL)
